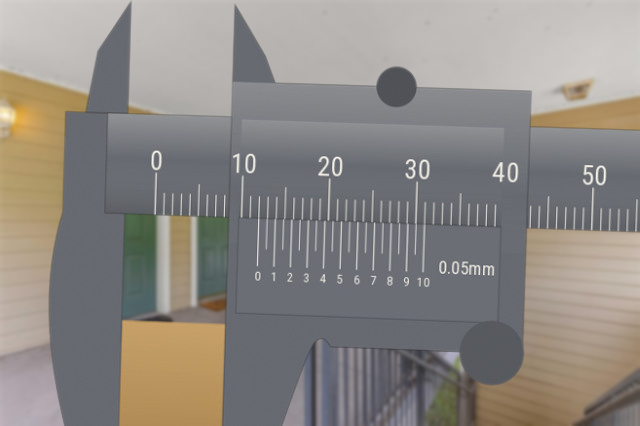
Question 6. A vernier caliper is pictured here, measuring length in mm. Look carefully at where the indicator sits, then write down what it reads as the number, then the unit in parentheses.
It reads 12.0 (mm)
